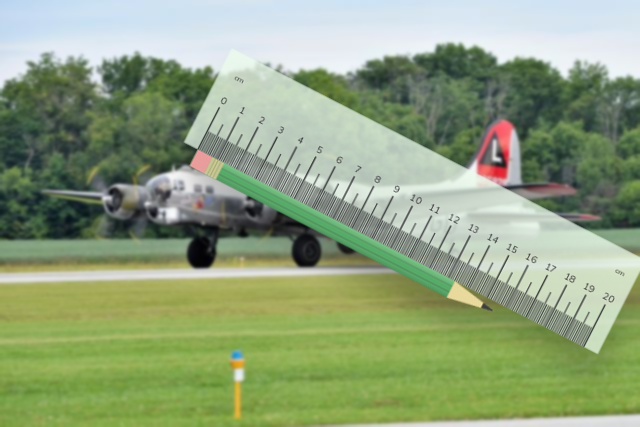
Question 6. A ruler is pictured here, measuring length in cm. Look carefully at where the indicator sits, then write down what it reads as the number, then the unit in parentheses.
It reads 15.5 (cm)
